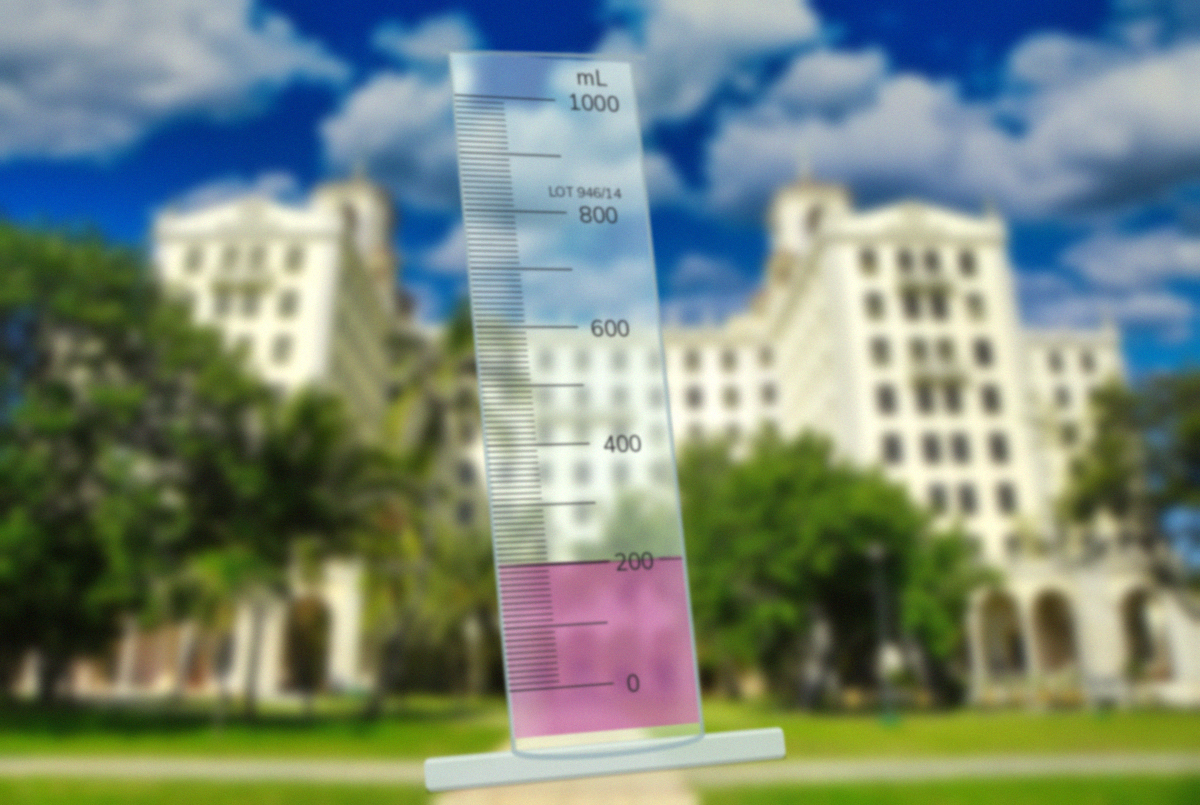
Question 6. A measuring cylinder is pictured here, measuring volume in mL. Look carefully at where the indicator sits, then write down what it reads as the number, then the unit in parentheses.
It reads 200 (mL)
